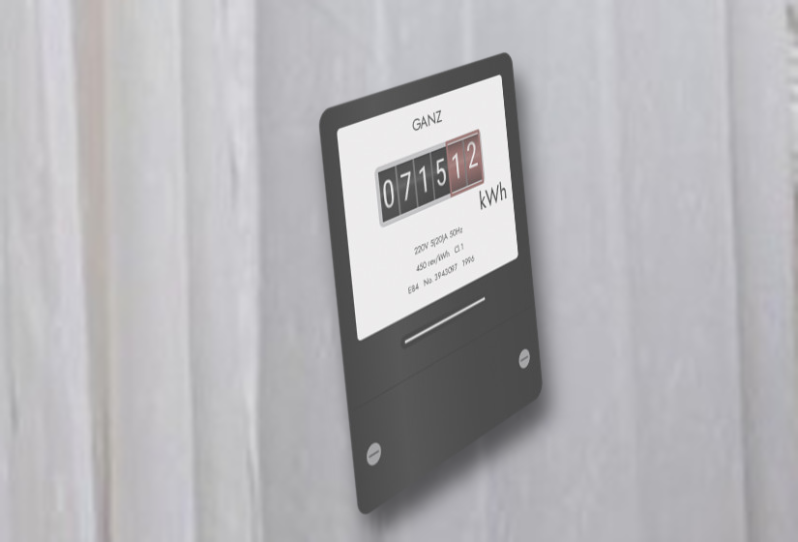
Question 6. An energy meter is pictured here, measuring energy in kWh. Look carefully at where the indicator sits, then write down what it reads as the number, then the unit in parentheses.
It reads 715.12 (kWh)
